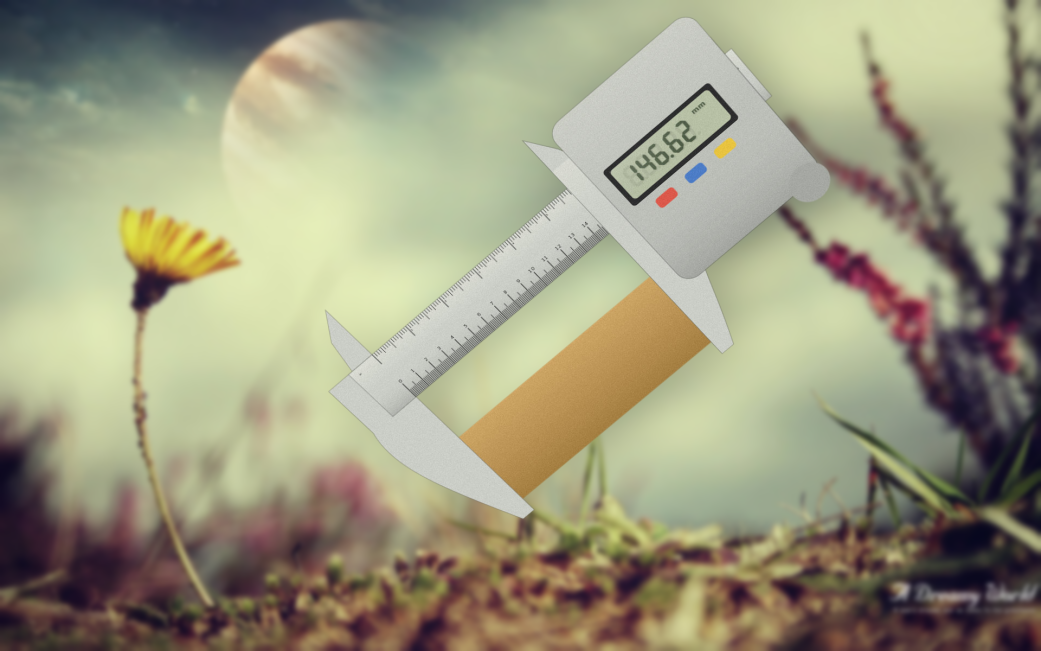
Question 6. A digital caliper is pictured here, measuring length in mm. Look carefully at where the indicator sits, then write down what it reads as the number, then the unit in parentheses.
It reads 146.62 (mm)
